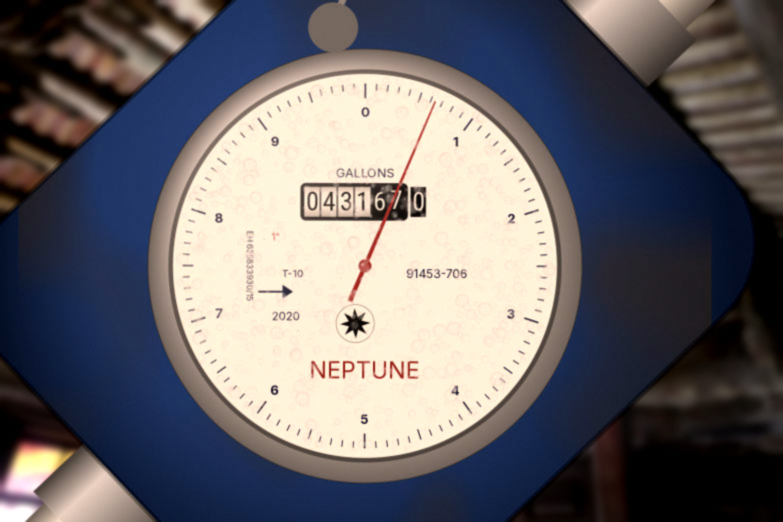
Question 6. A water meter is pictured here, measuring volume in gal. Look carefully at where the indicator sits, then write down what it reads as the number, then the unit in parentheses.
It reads 431670.6 (gal)
